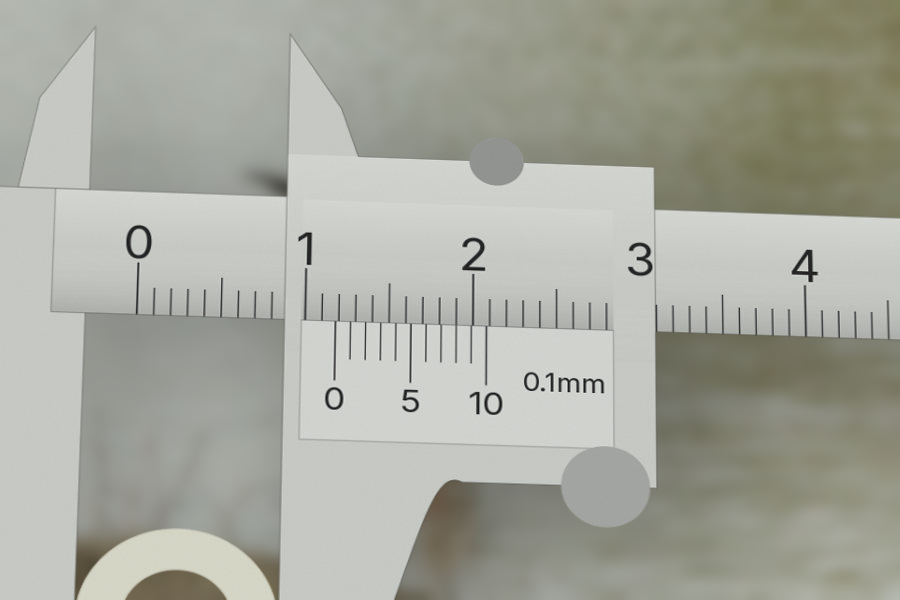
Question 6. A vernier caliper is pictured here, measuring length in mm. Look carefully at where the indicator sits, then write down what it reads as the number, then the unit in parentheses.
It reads 11.8 (mm)
